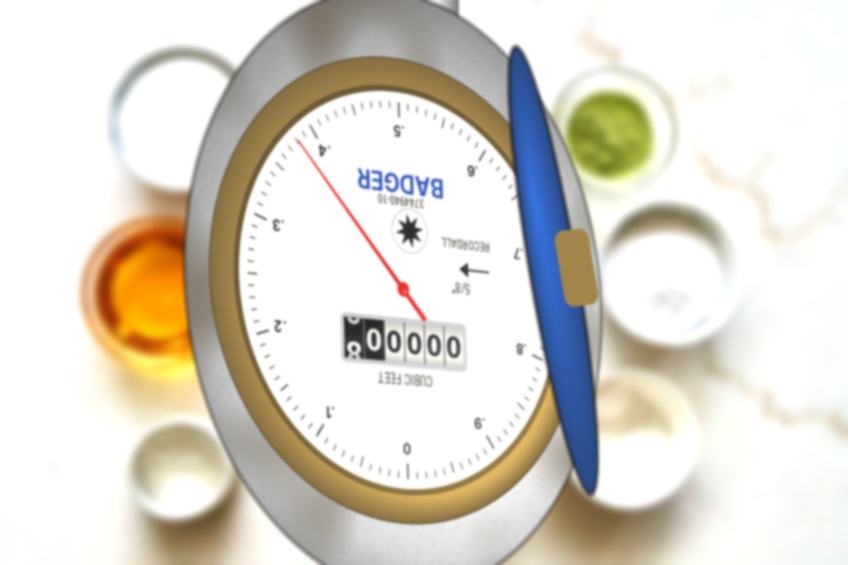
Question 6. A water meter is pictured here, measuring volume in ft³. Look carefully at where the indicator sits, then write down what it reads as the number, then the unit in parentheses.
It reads 8.38 (ft³)
